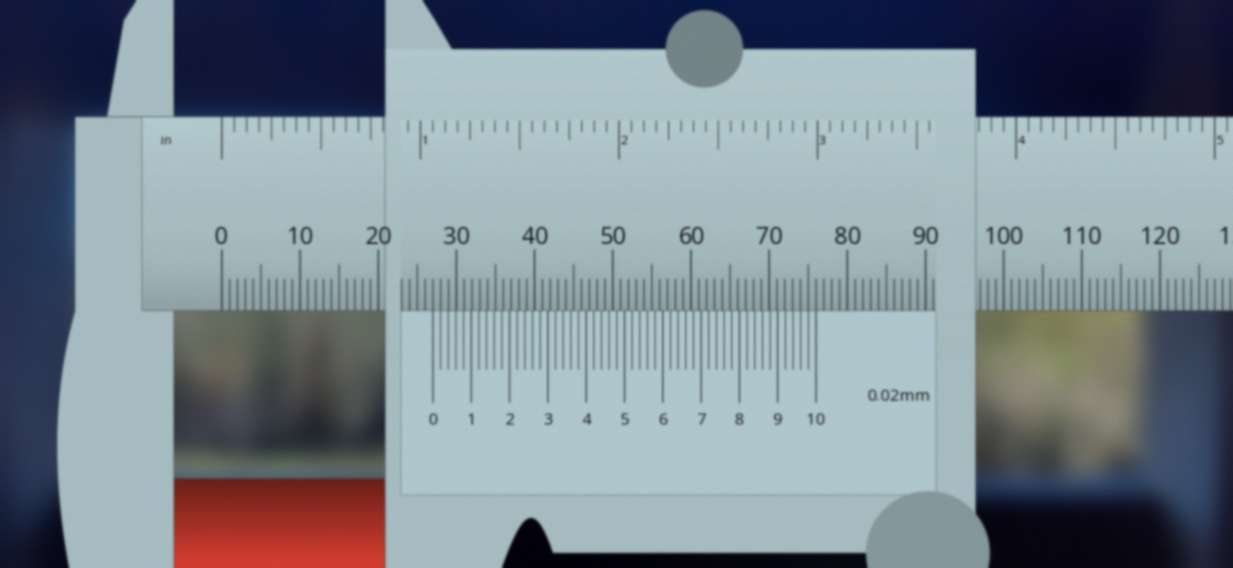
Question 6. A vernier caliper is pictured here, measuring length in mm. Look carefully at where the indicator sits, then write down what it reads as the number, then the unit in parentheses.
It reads 27.0 (mm)
